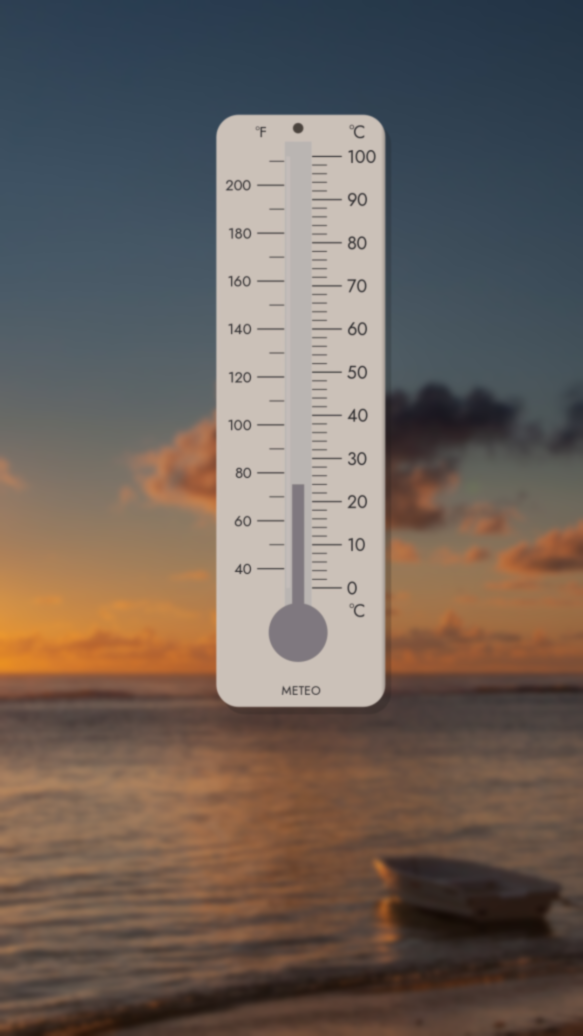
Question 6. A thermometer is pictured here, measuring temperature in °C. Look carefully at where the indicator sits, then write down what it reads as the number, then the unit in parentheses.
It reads 24 (°C)
